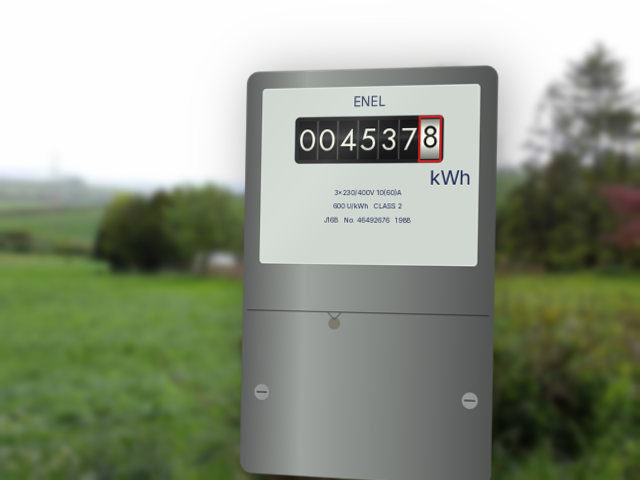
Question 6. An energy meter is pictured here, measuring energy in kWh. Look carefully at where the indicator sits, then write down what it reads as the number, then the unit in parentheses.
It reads 4537.8 (kWh)
